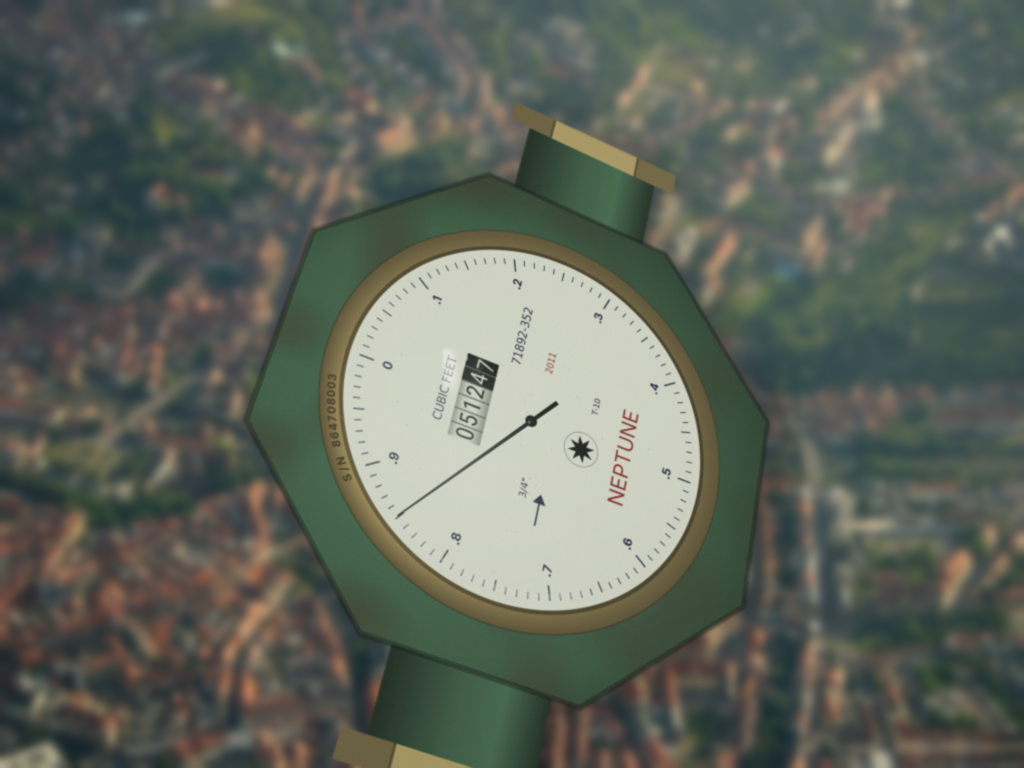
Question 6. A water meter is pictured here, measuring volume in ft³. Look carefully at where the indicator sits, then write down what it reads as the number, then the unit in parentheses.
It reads 51246.85 (ft³)
